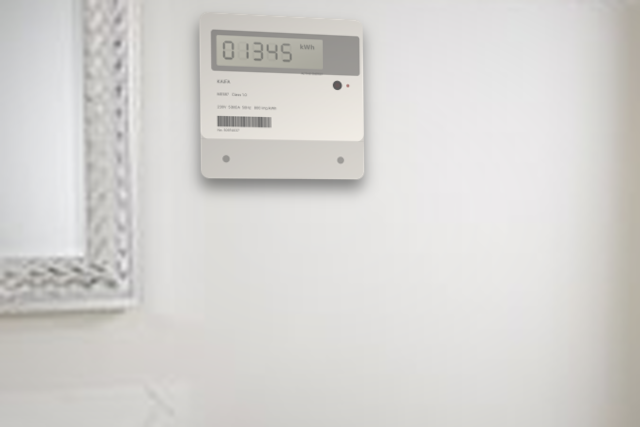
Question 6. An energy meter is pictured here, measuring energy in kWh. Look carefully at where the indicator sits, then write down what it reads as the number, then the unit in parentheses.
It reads 1345 (kWh)
